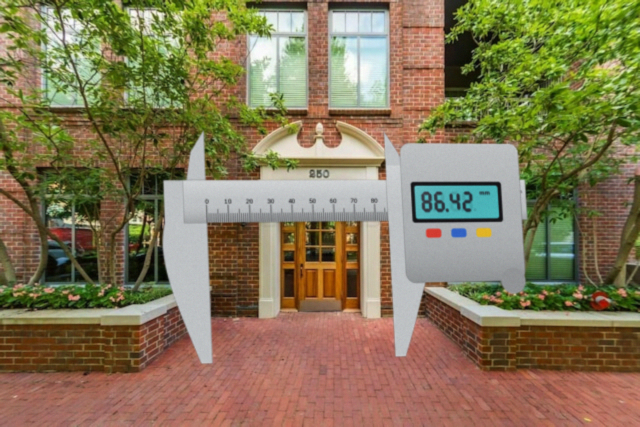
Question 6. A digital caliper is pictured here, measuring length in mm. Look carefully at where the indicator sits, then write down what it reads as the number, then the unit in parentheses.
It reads 86.42 (mm)
